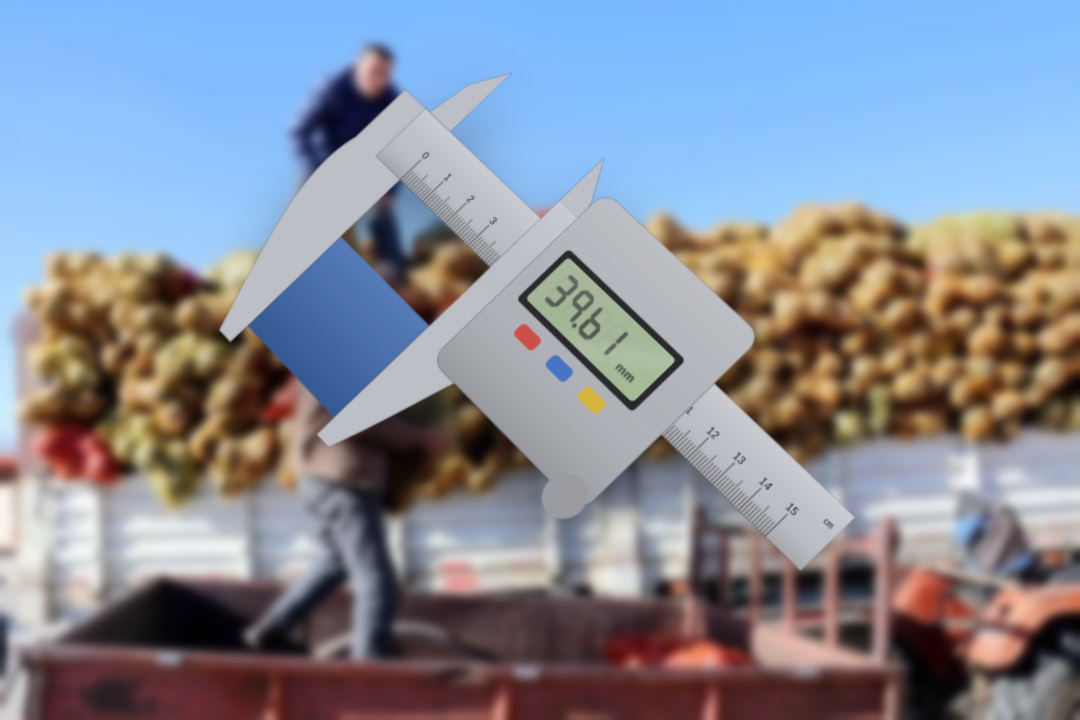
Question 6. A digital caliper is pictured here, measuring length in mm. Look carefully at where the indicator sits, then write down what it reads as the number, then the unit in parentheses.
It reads 39.61 (mm)
